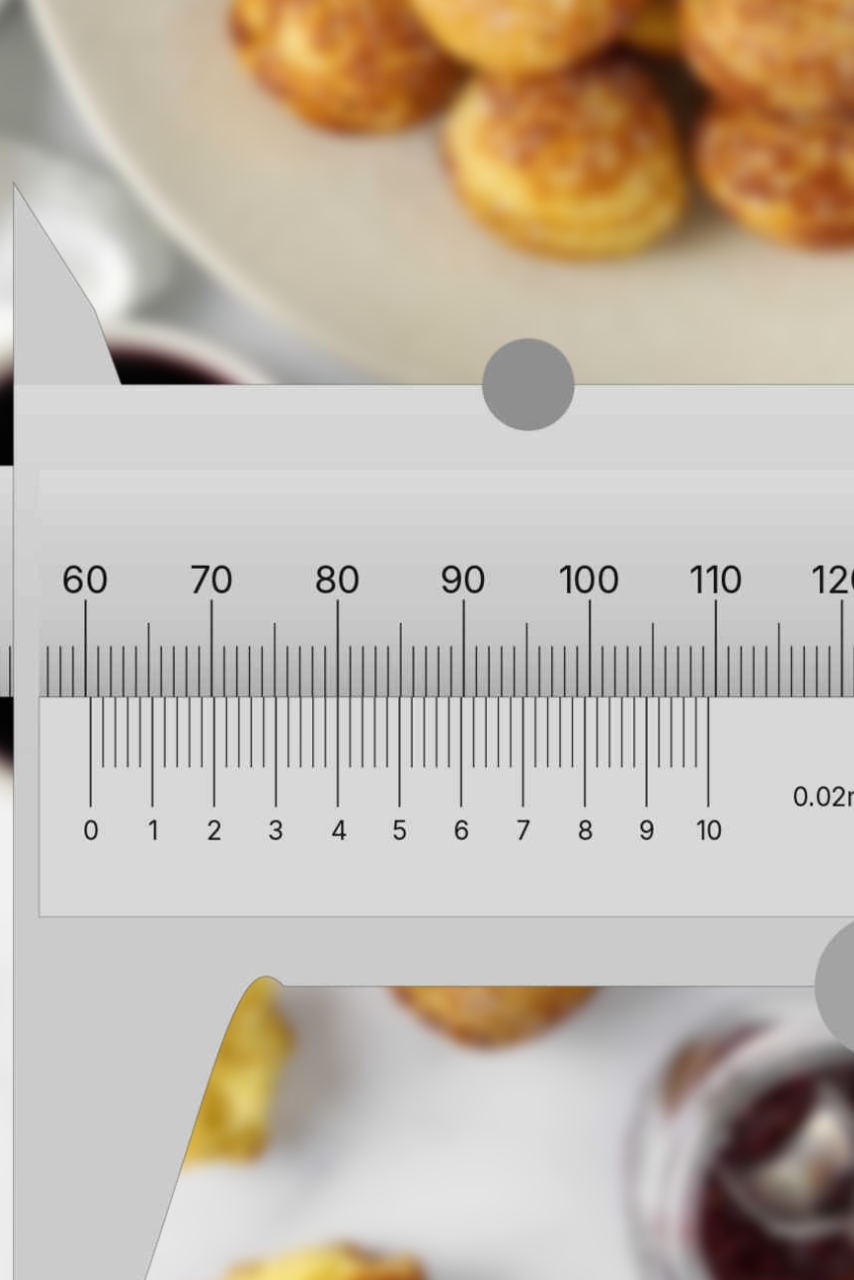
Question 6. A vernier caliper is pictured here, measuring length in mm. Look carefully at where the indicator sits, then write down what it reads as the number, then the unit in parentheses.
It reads 60.4 (mm)
